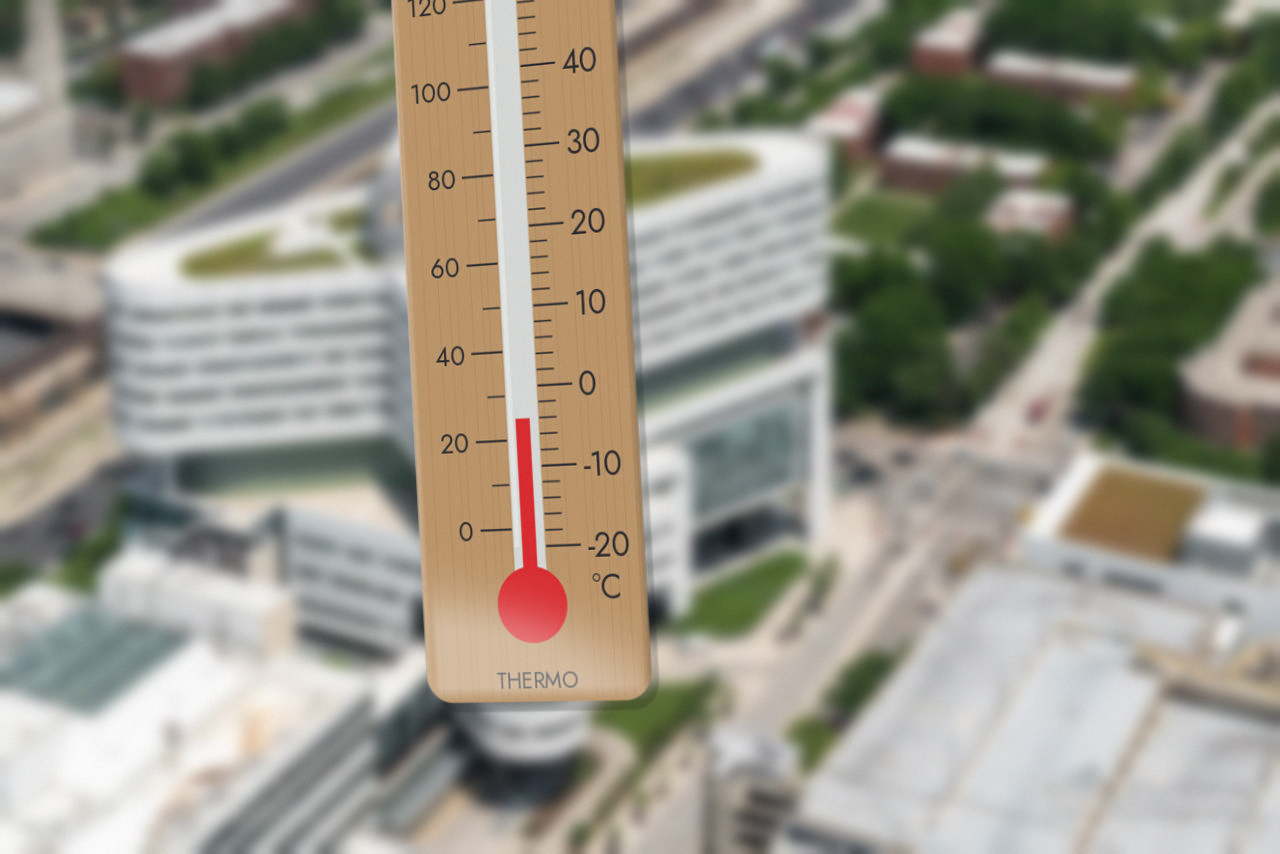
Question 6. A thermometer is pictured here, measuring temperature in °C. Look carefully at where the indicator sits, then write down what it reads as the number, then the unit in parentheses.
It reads -4 (°C)
